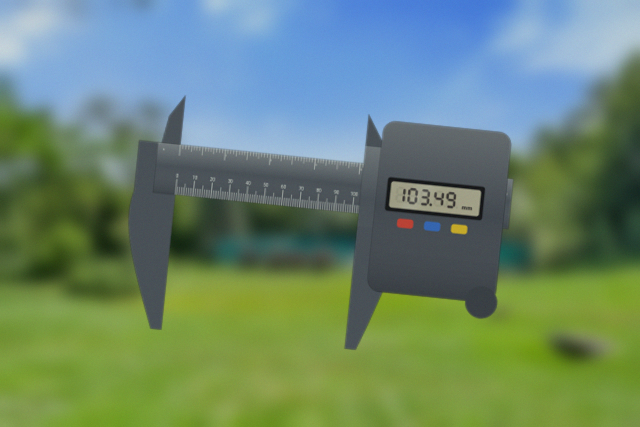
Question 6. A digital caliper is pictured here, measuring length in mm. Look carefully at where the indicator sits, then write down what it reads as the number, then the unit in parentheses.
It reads 103.49 (mm)
